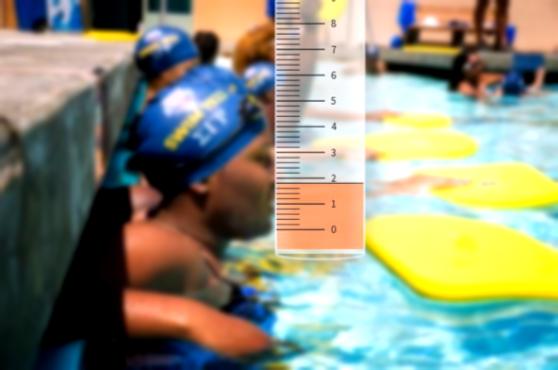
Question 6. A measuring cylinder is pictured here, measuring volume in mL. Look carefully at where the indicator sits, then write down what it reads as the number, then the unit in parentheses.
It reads 1.8 (mL)
